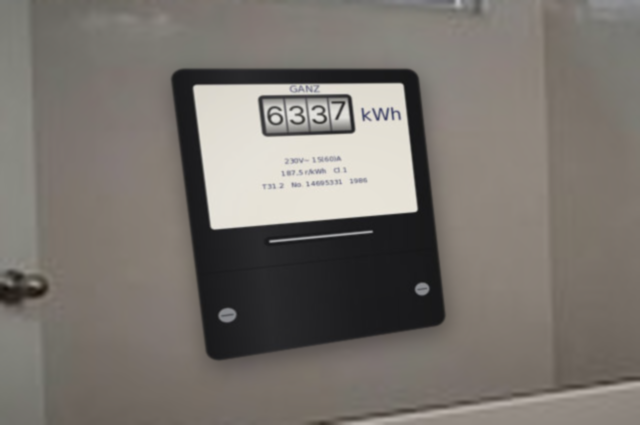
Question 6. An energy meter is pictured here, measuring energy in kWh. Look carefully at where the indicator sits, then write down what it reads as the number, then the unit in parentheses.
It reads 6337 (kWh)
